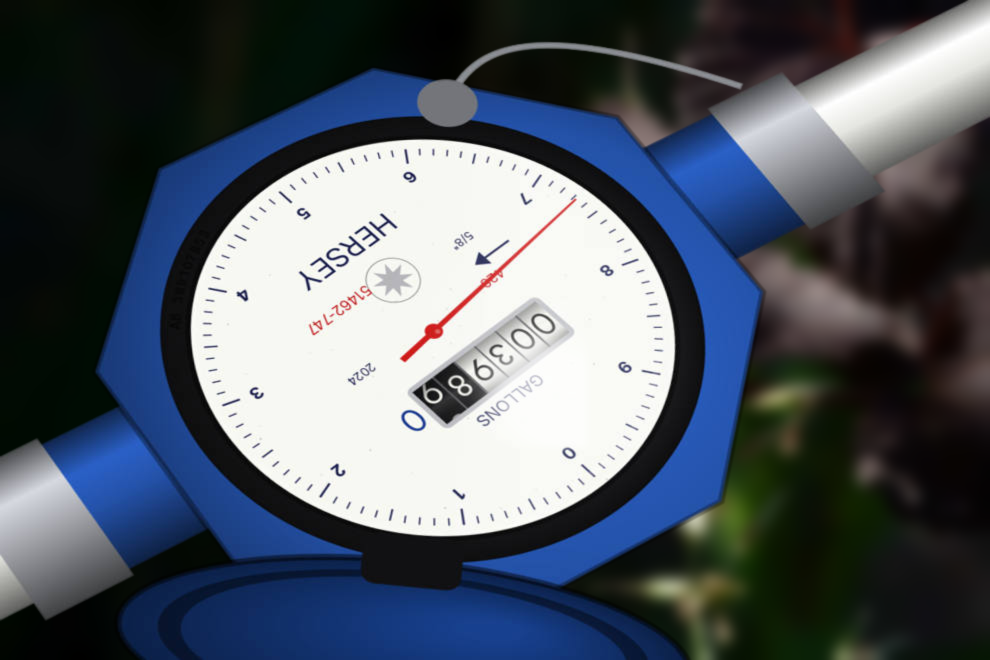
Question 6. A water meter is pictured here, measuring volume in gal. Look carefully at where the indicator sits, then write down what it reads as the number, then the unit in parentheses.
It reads 39887.3 (gal)
